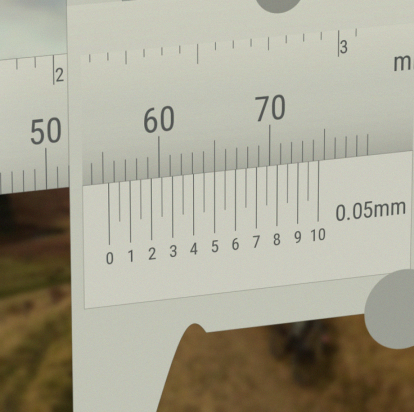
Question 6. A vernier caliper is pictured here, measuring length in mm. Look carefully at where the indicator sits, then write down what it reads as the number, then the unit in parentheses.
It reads 55.5 (mm)
